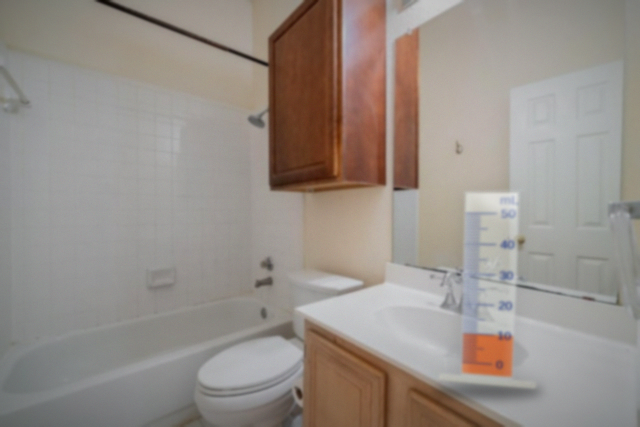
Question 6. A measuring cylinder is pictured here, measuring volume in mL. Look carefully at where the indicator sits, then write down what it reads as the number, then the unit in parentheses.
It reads 10 (mL)
